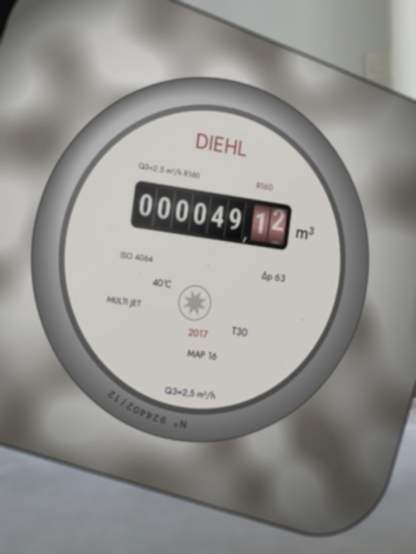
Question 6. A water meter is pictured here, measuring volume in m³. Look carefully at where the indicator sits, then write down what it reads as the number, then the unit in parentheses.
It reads 49.12 (m³)
